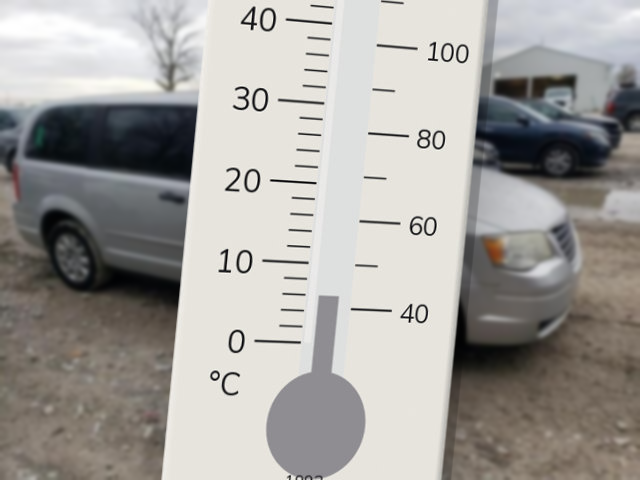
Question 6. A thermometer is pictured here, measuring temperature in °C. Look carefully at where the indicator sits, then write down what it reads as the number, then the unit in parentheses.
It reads 6 (°C)
